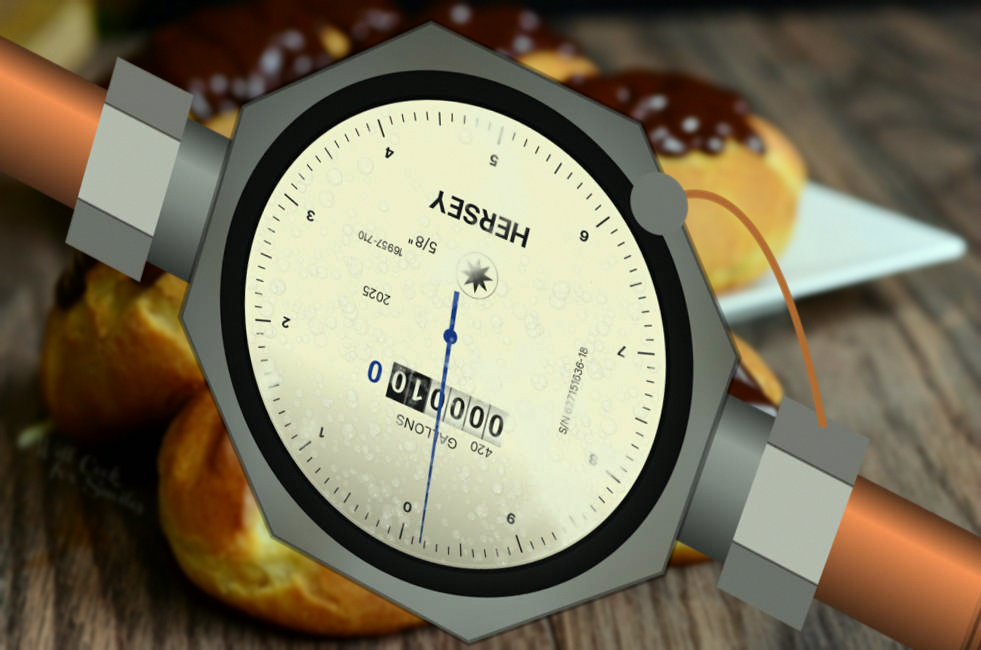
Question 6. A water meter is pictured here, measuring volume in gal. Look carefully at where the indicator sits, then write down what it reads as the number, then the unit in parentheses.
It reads 99.8 (gal)
